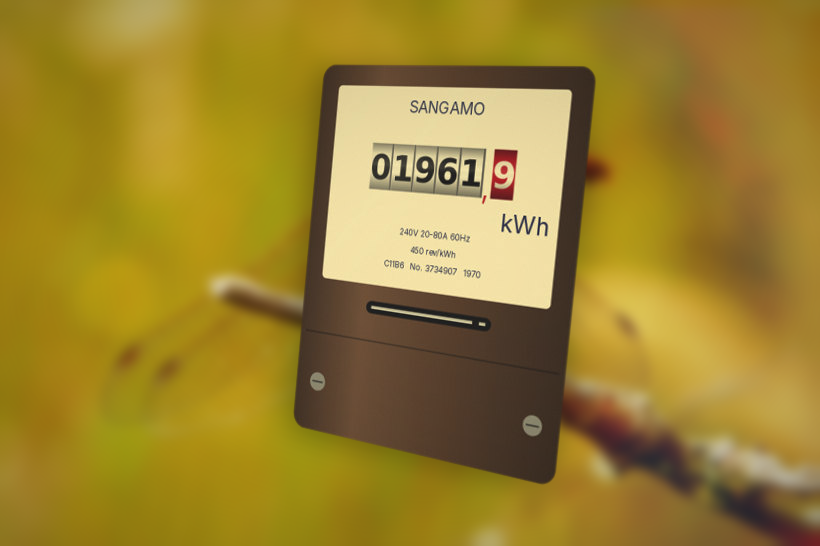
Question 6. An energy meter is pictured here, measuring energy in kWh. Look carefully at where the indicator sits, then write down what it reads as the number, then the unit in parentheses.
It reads 1961.9 (kWh)
